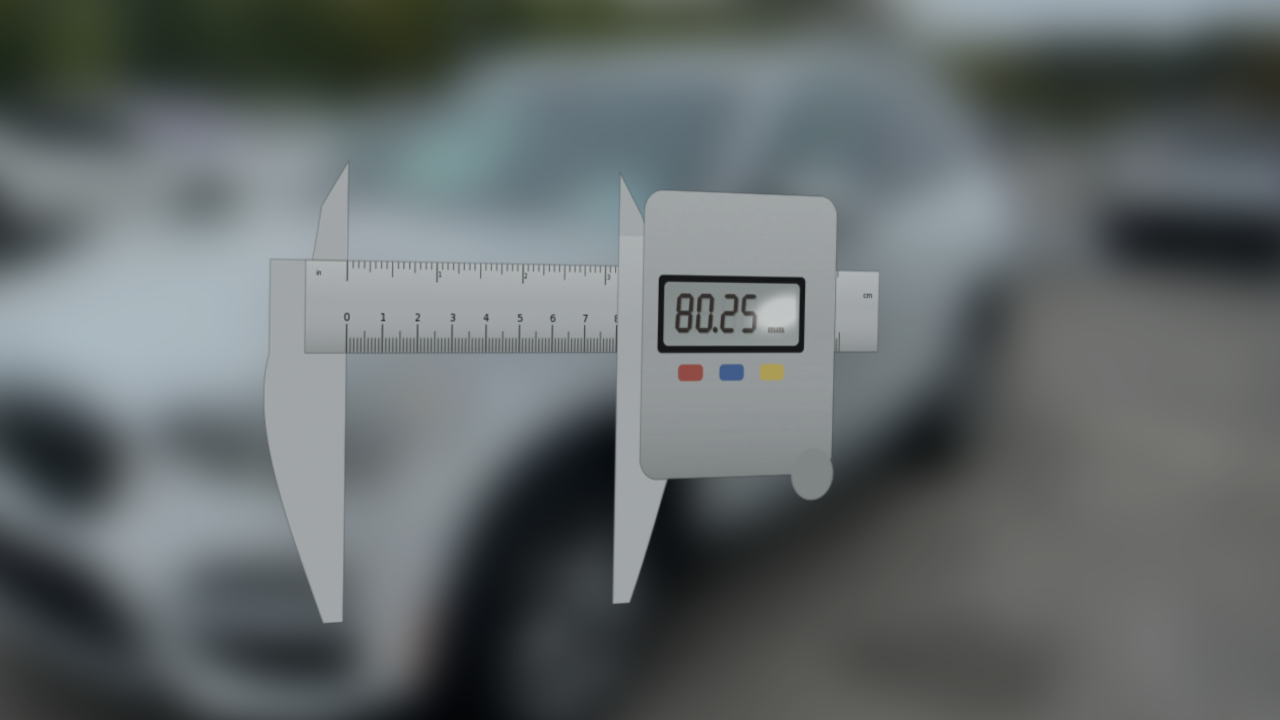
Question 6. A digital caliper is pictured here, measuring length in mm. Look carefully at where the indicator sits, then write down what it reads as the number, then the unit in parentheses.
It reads 80.25 (mm)
